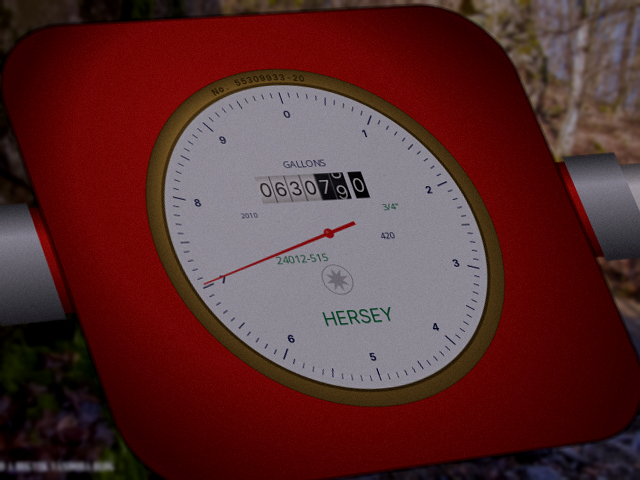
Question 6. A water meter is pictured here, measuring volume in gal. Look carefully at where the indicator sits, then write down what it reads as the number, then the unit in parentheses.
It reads 630787.0 (gal)
